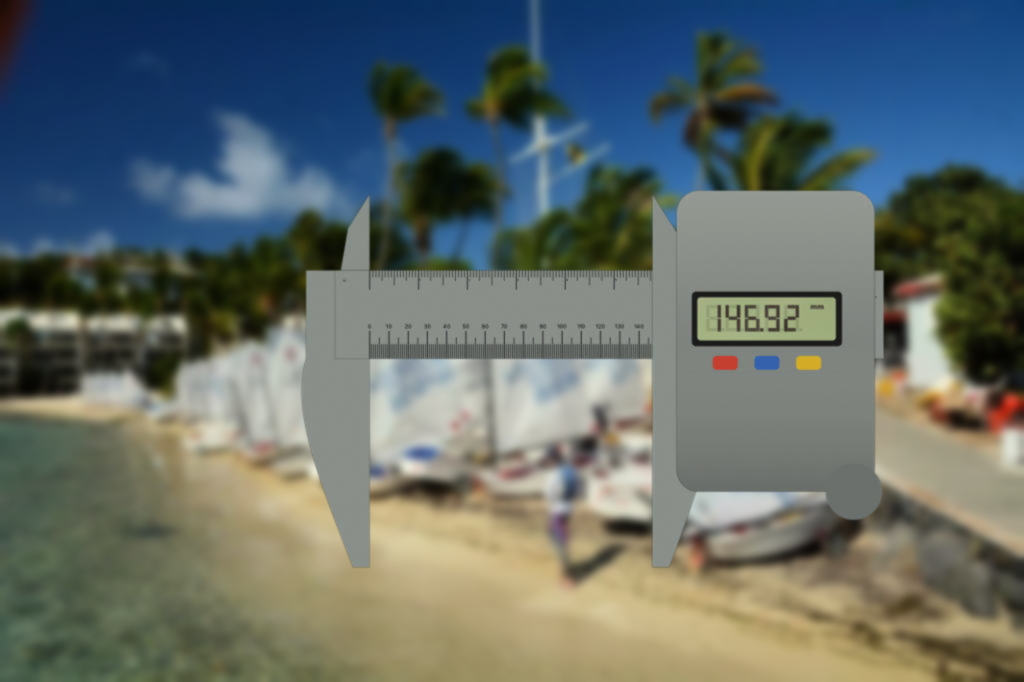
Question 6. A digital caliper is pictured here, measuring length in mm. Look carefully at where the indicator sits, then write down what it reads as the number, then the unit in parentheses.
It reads 146.92 (mm)
